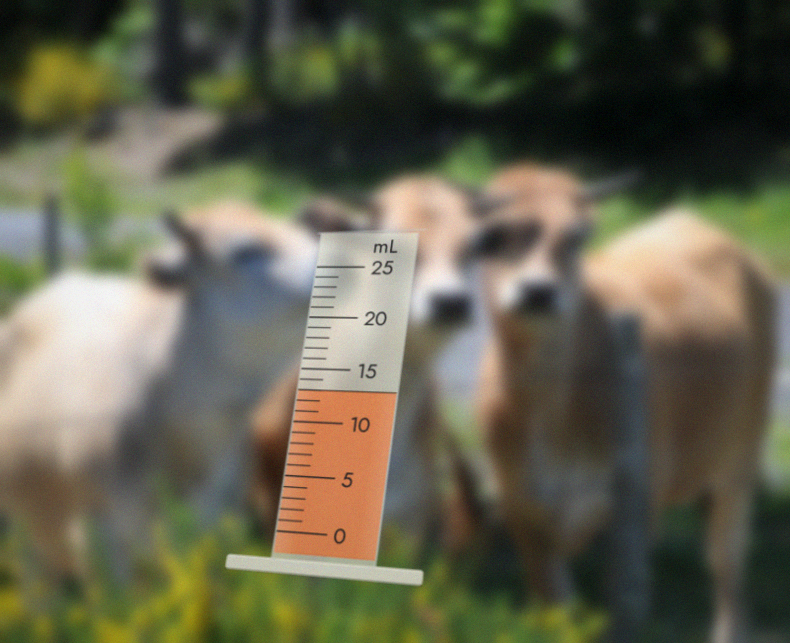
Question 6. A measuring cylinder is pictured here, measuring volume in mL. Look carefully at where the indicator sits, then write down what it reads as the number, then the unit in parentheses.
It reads 13 (mL)
